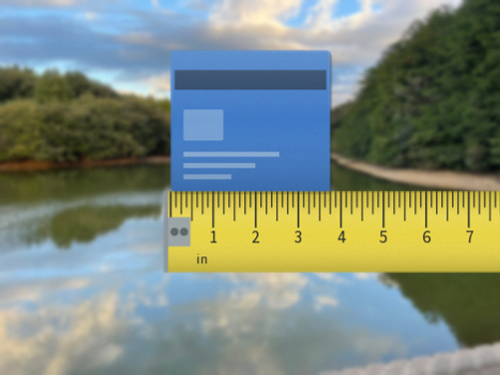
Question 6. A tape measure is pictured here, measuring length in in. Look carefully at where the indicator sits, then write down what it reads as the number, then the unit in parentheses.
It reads 3.75 (in)
